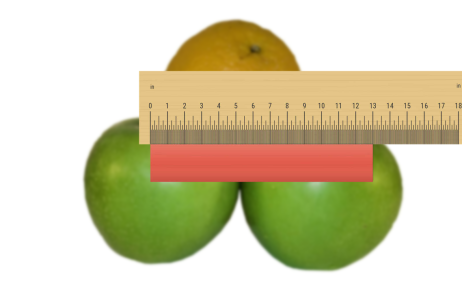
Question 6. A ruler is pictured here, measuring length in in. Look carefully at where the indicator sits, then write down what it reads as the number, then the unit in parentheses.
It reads 13 (in)
